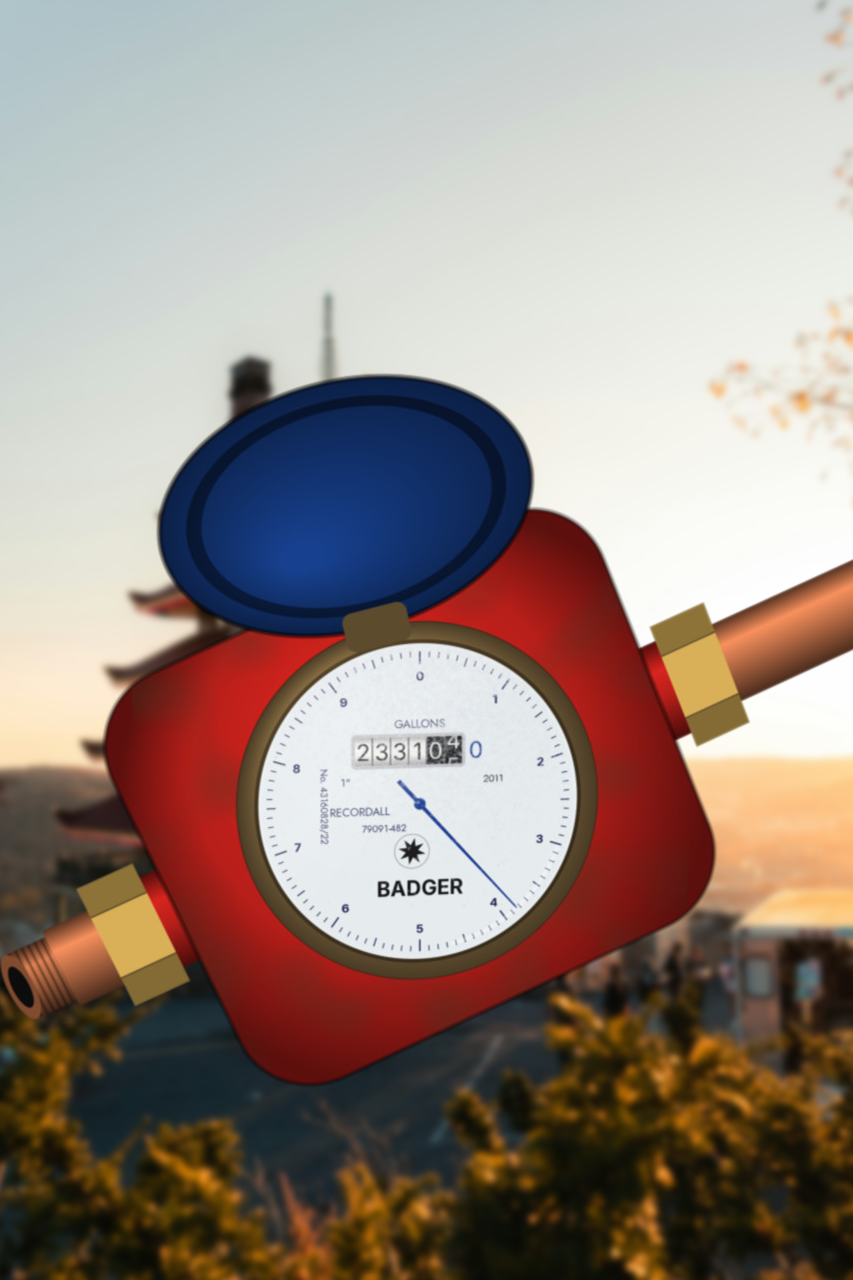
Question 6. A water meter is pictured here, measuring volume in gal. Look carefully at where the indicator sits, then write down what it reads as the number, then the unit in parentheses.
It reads 2331043.8 (gal)
